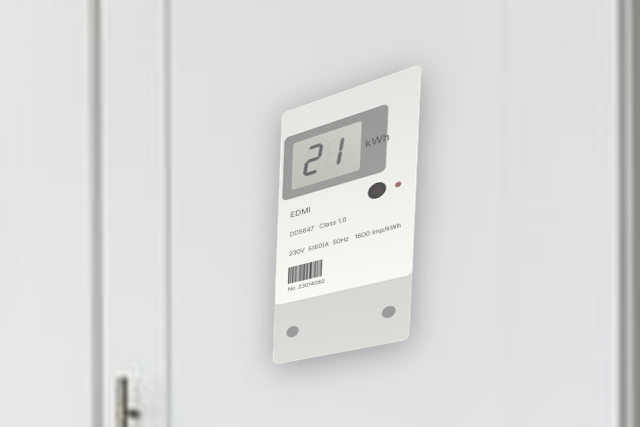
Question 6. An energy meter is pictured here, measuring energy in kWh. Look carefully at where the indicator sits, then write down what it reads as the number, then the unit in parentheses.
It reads 21 (kWh)
